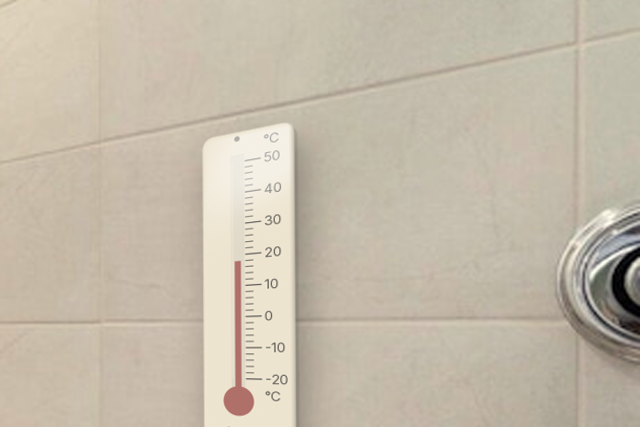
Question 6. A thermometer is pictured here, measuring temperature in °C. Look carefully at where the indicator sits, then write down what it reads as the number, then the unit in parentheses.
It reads 18 (°C)
